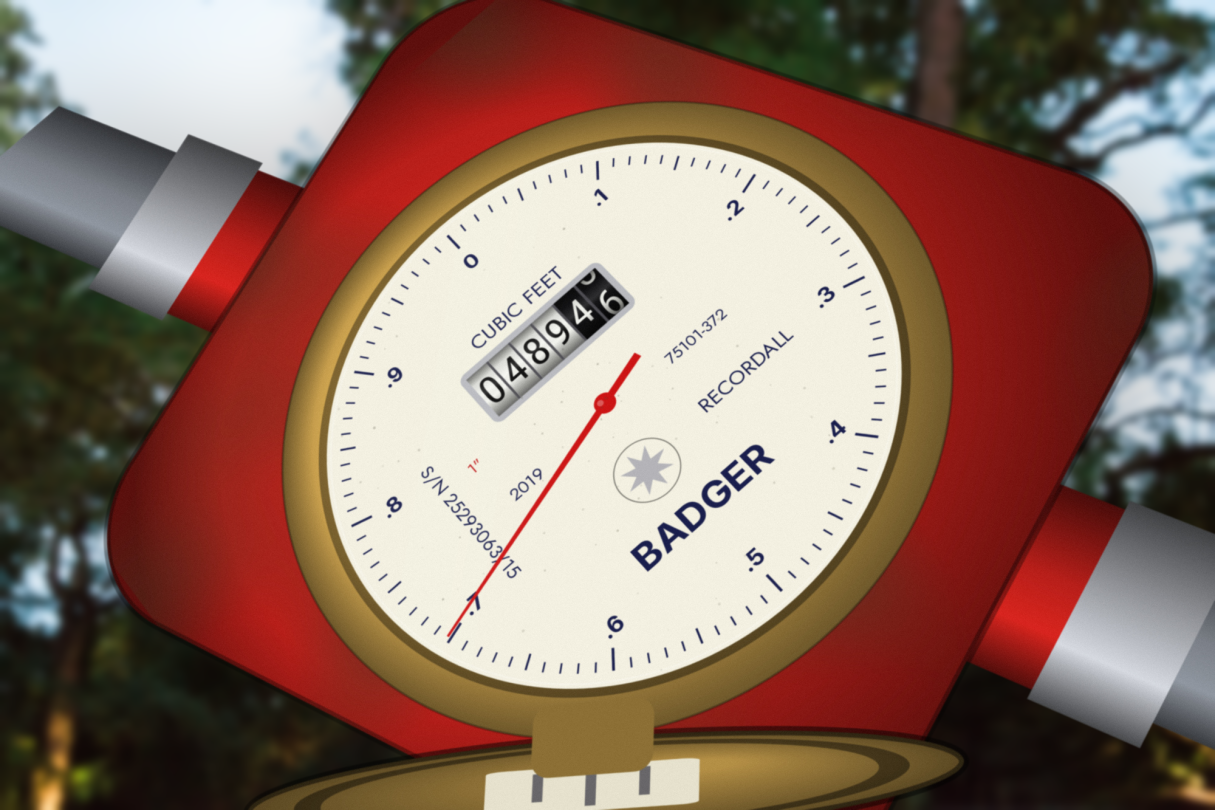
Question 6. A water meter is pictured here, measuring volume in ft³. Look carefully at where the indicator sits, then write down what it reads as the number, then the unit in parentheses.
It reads 48945.70 (ft³)
